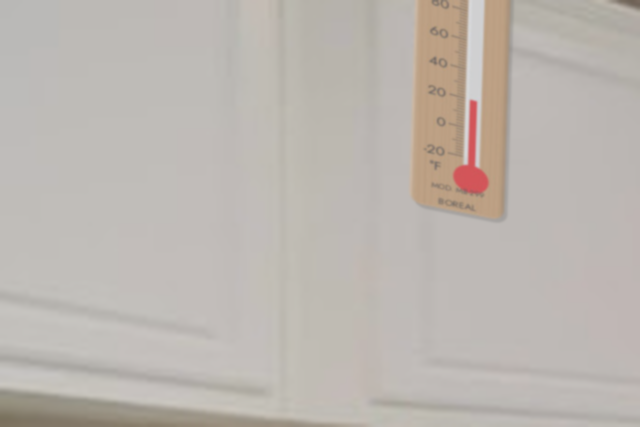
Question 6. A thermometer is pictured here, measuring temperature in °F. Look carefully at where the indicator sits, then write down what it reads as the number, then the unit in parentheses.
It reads 20 (°F)
